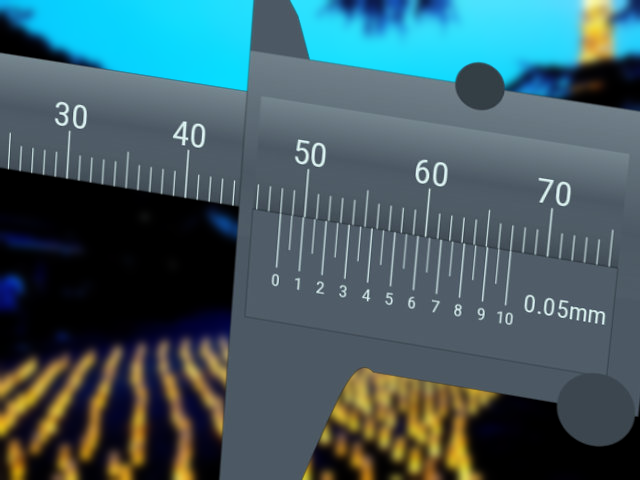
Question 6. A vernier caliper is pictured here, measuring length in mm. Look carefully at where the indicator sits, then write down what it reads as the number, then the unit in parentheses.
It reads 48.0 (mm)
